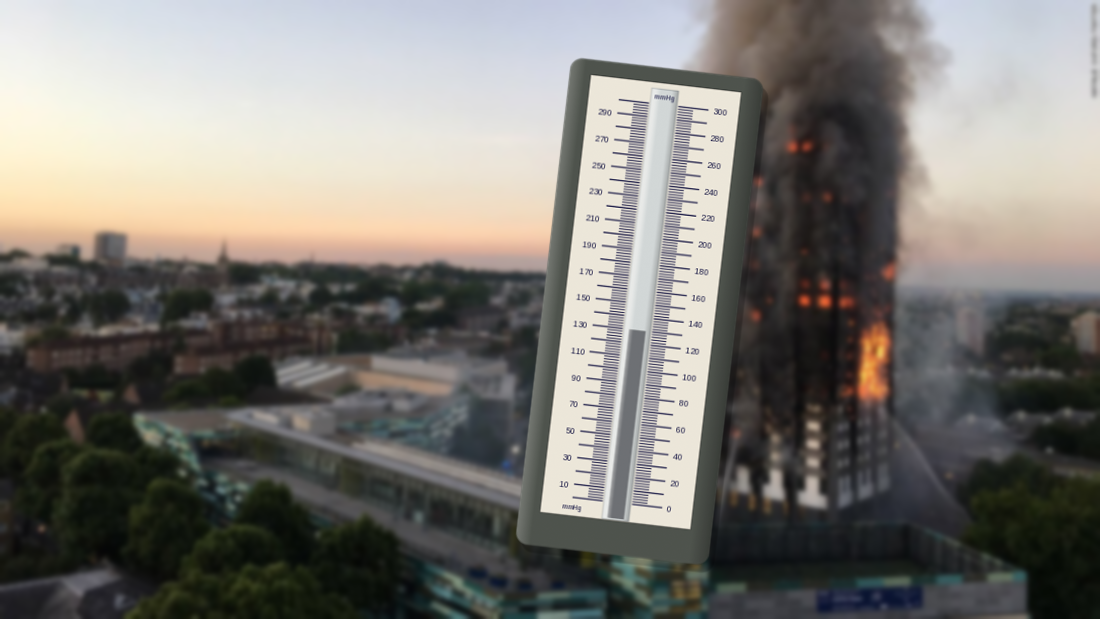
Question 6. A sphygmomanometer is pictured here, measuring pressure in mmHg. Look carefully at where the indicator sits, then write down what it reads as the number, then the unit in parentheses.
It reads 130 (mmHg)
